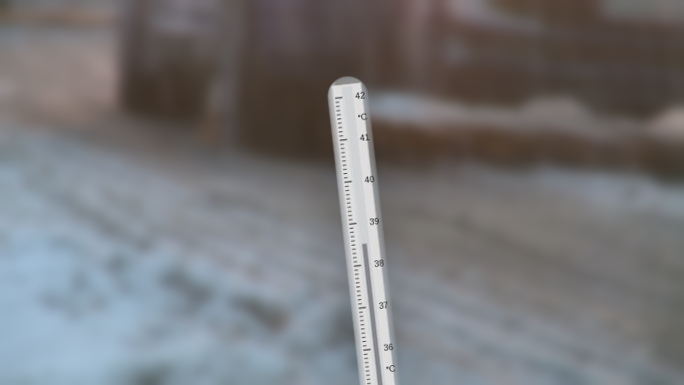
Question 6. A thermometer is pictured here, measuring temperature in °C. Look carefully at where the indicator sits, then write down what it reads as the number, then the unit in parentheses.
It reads 38.5 (°C)
